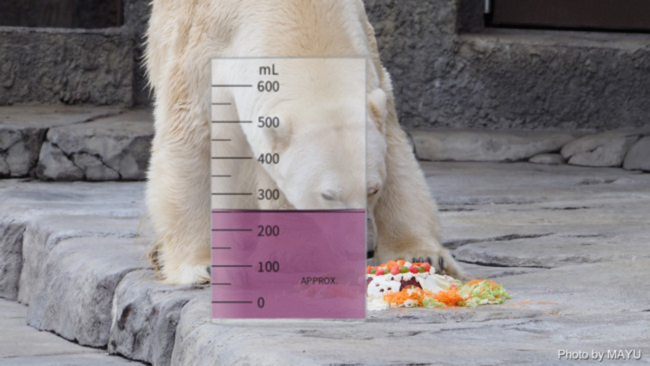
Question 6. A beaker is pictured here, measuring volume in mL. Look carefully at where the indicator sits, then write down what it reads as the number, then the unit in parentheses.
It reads 250 (mL)
